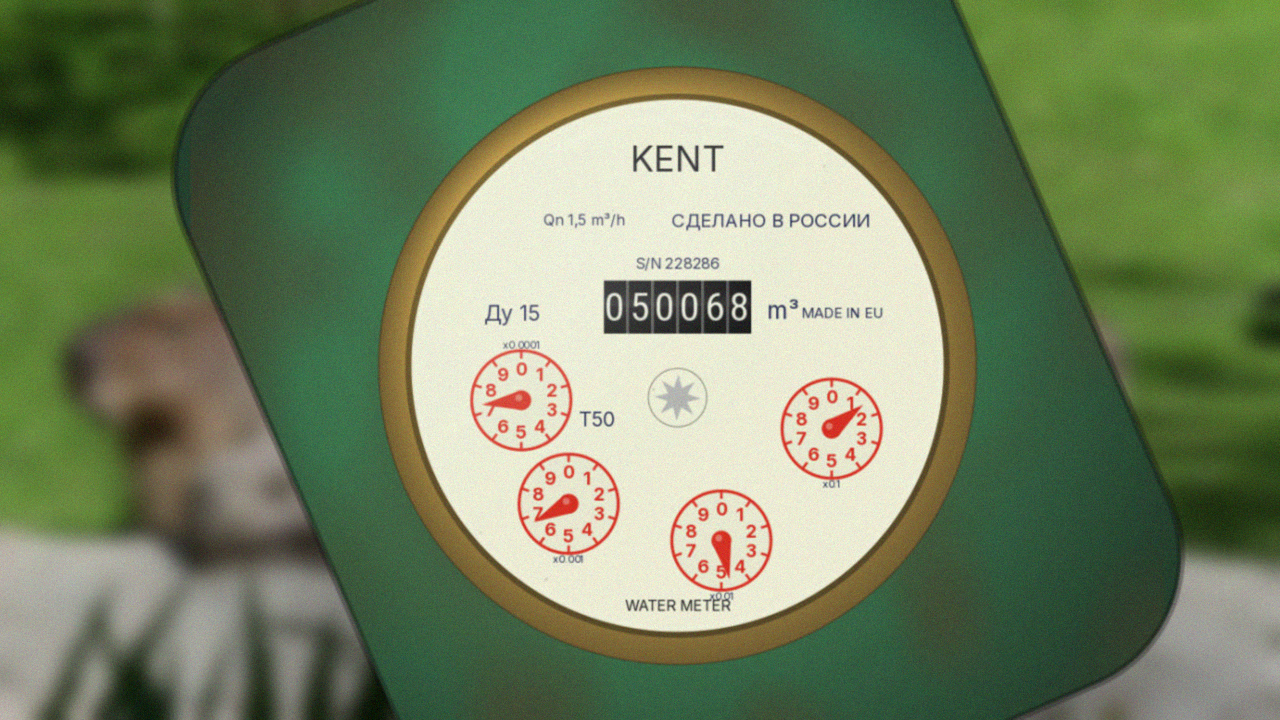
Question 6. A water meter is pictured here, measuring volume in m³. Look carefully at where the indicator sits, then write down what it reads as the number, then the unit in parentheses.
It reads 50068.1467 (m³)
